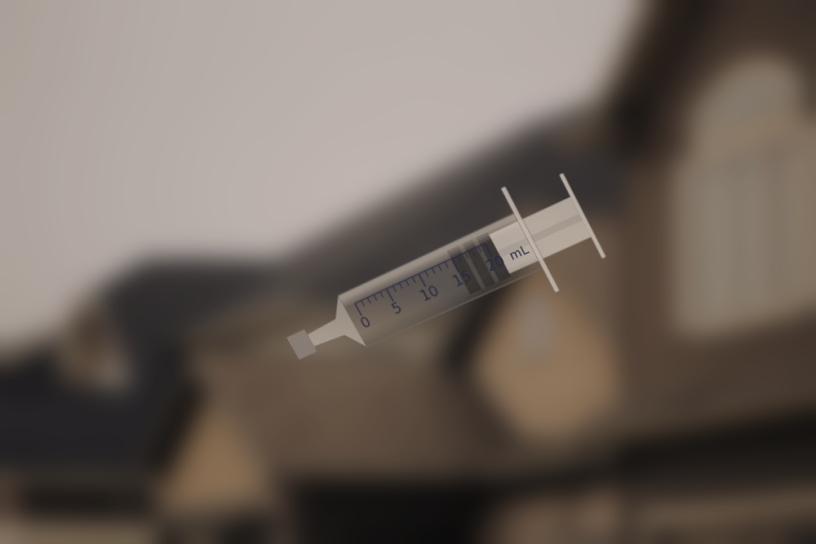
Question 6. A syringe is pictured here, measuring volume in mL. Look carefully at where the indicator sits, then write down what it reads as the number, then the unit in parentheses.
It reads 15 (mL)
